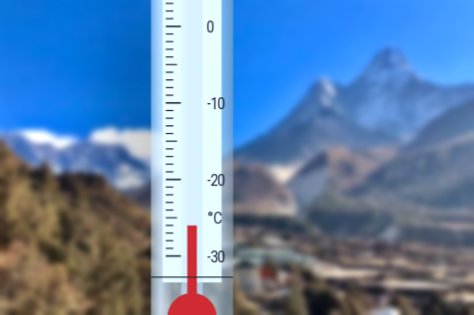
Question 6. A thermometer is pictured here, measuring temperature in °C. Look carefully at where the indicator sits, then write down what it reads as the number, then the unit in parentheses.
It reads -26 (°C)
